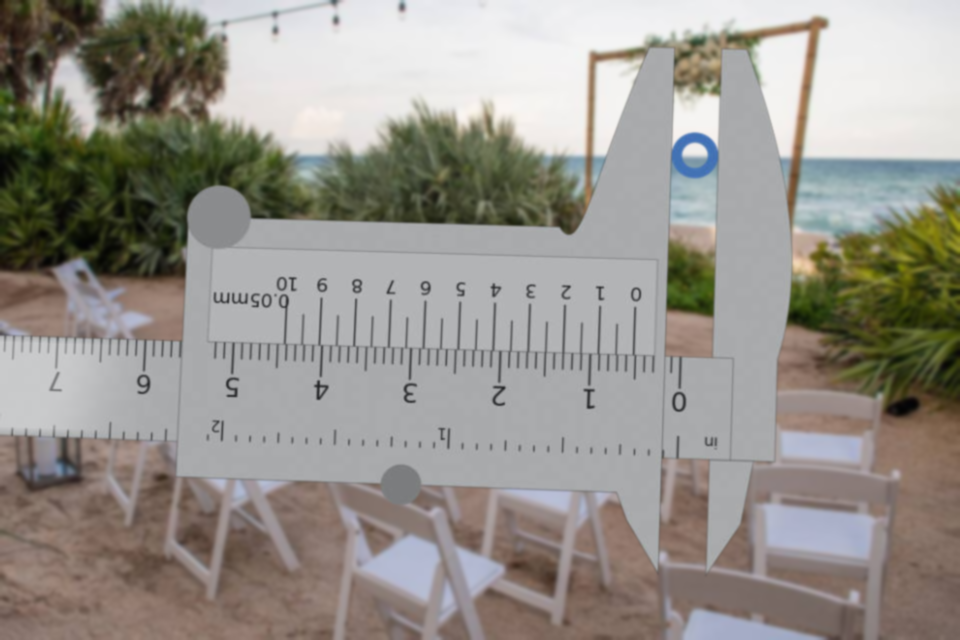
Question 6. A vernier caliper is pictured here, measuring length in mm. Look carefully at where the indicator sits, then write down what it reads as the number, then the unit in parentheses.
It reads 5.2 (mm)
